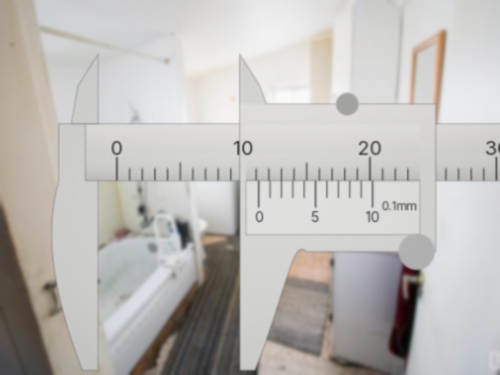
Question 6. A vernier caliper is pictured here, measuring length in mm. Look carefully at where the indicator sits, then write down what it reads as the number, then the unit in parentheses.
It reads 11.2 (mm)
